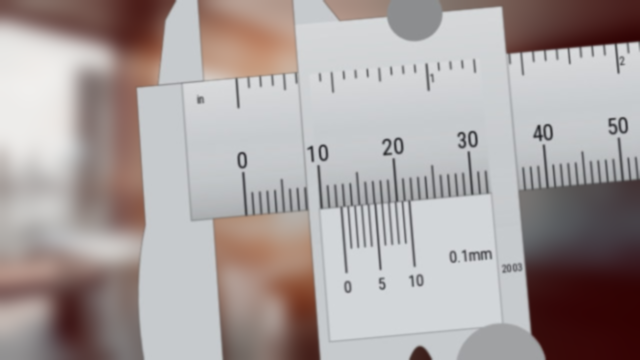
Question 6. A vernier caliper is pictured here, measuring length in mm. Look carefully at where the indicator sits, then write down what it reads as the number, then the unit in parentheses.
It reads 12.6 (mm)
